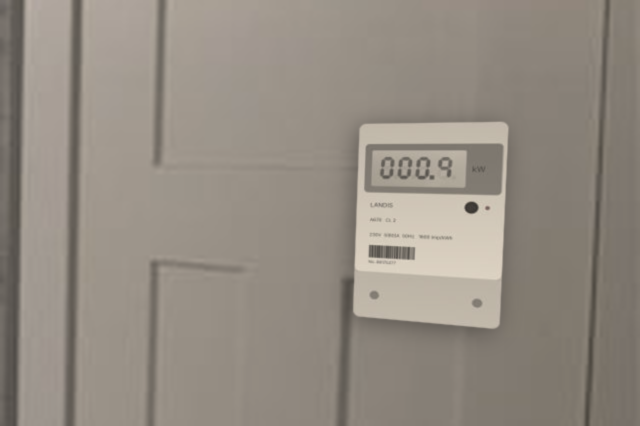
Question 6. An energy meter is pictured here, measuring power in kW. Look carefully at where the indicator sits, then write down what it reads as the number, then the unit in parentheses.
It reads 0.9 (kW)
